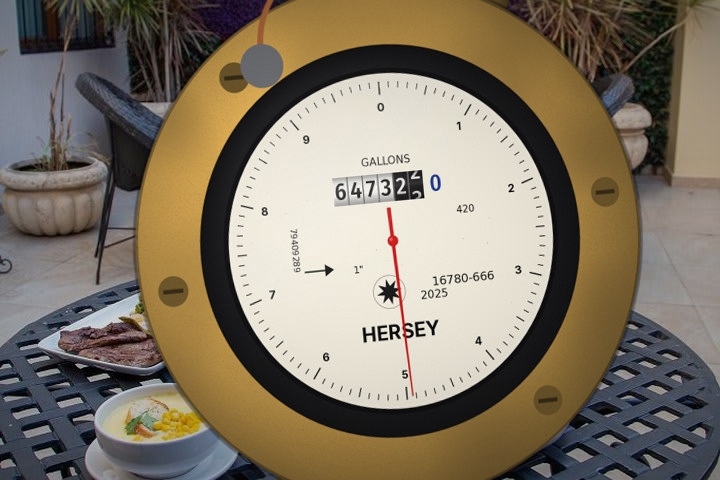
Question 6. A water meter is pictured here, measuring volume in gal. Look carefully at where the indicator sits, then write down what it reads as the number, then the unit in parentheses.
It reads 6473224.9 (gal)
